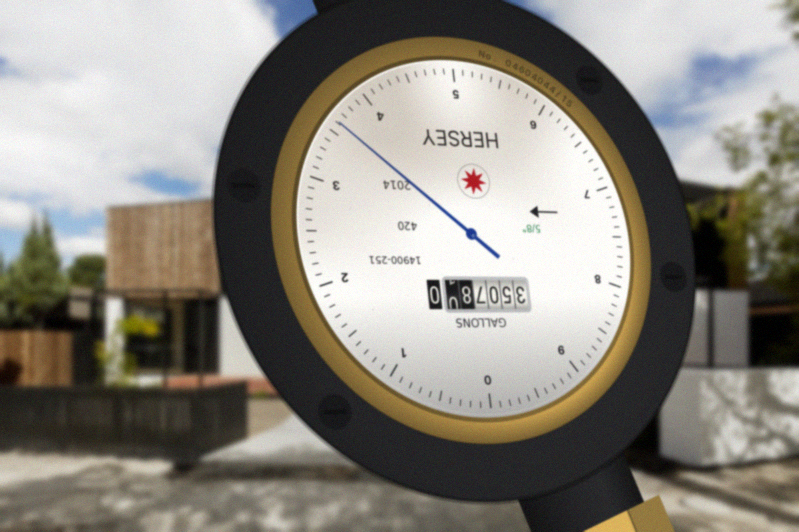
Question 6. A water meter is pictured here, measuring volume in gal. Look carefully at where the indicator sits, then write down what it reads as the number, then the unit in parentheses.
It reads 3507803.6 (gal)
